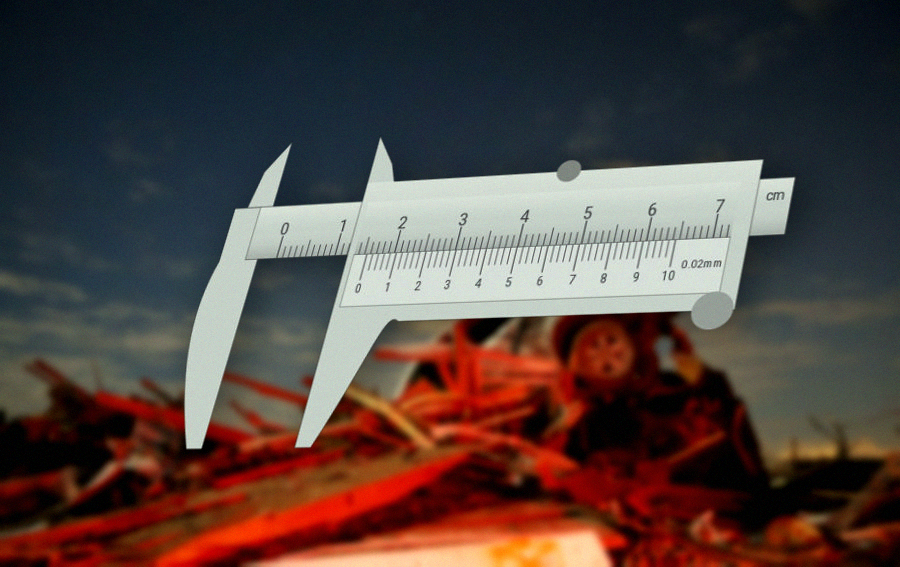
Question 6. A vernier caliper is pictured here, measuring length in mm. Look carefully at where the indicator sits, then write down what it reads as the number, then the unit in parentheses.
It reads 15.4 (mm)
